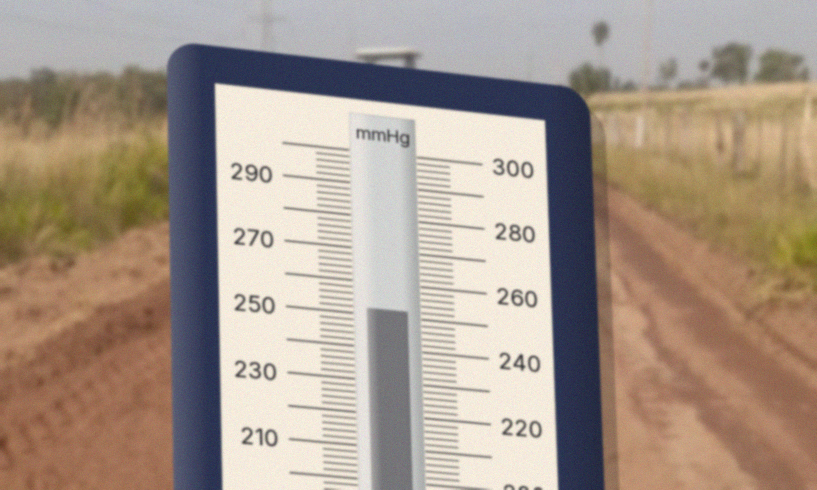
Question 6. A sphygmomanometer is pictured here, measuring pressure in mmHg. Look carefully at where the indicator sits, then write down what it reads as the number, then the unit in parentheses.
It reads 252 (mmHg)
